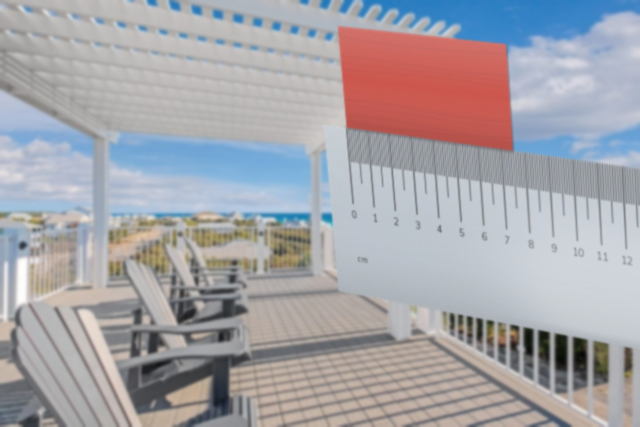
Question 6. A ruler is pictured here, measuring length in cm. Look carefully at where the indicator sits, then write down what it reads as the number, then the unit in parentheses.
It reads 7.5 (cm)
